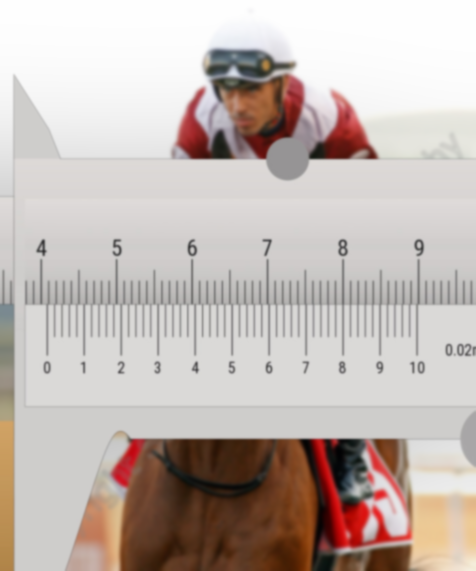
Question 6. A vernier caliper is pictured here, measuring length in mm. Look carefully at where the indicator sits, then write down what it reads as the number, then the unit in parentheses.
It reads 40.8 (mm)
